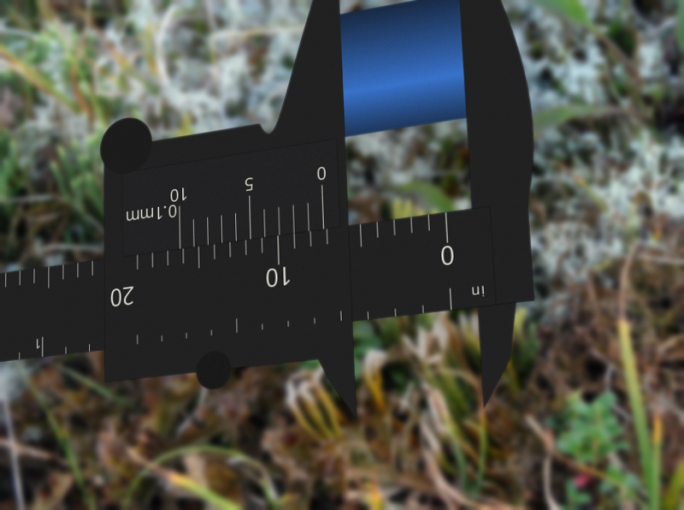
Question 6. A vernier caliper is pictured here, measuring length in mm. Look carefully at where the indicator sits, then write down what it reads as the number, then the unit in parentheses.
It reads 7.2 (mm)
